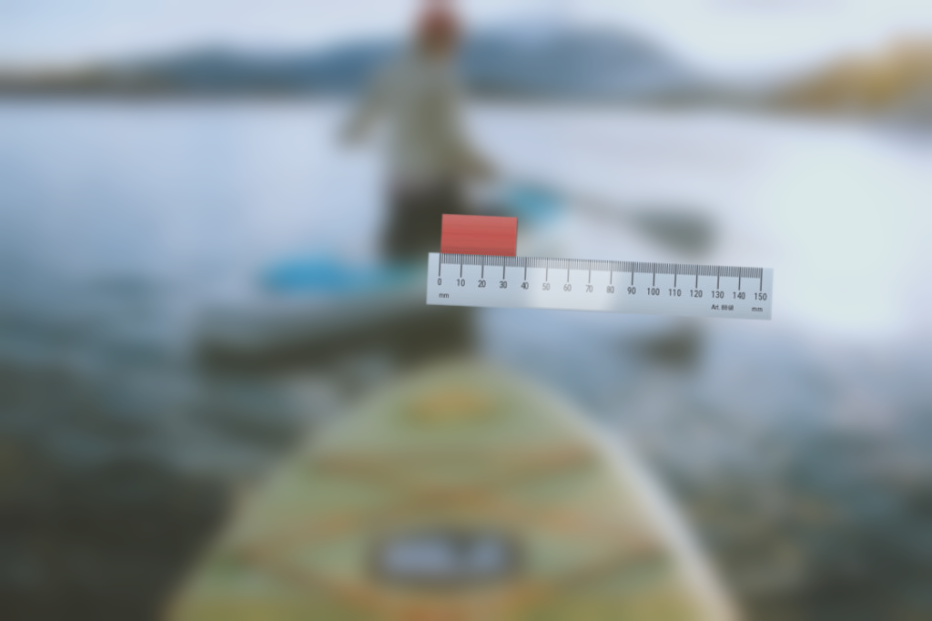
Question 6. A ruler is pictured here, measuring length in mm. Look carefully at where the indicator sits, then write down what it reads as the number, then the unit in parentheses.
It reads 35 (mm)
